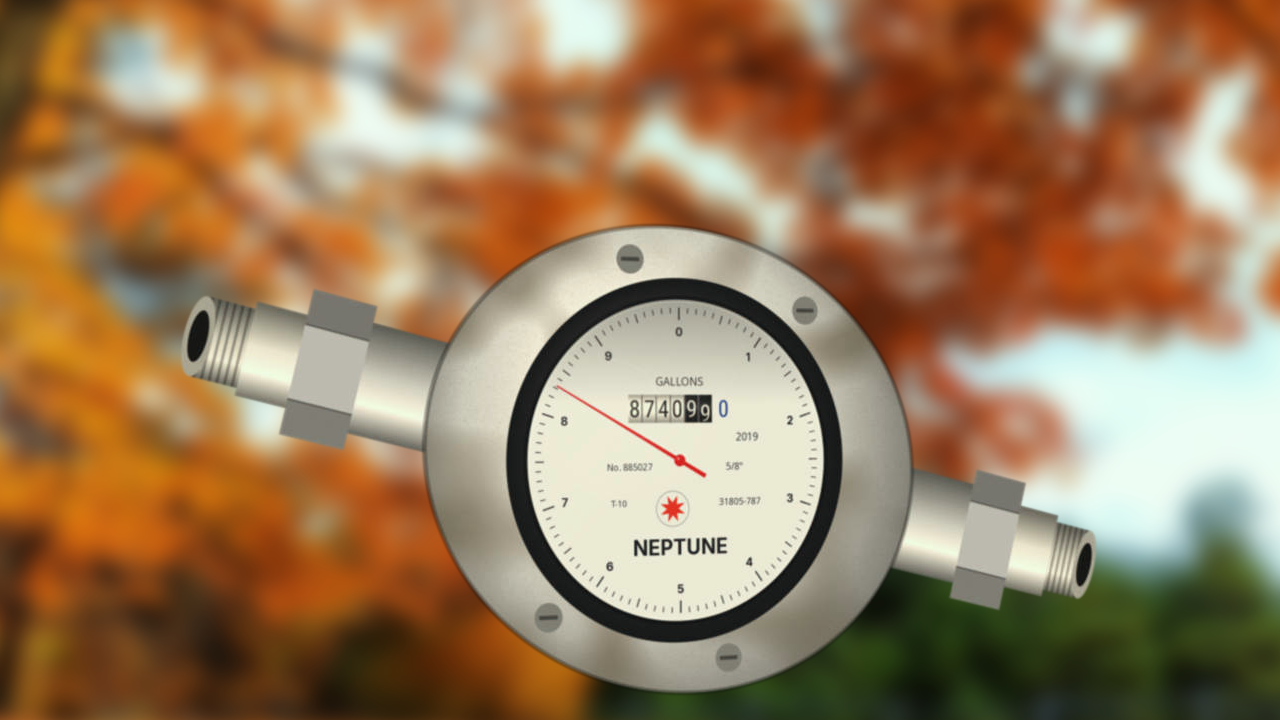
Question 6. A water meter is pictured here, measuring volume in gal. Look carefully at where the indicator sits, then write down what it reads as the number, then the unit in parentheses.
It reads 8740988.3 (gal)
